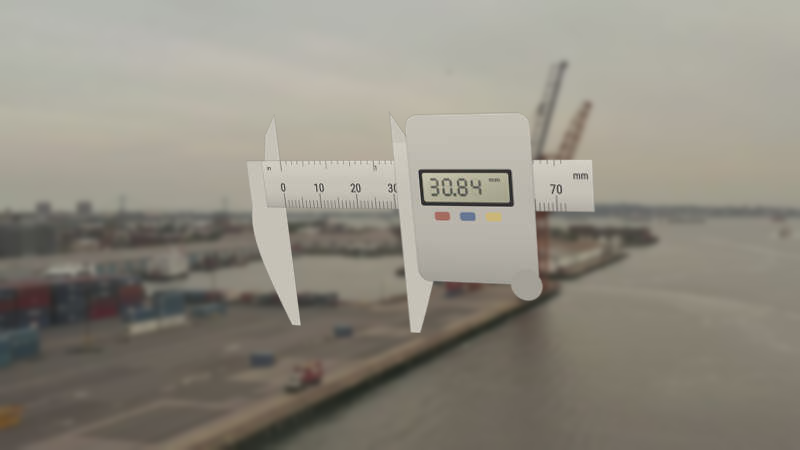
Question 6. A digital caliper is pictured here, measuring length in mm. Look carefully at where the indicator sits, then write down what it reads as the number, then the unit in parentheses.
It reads 30.84 (mm)
